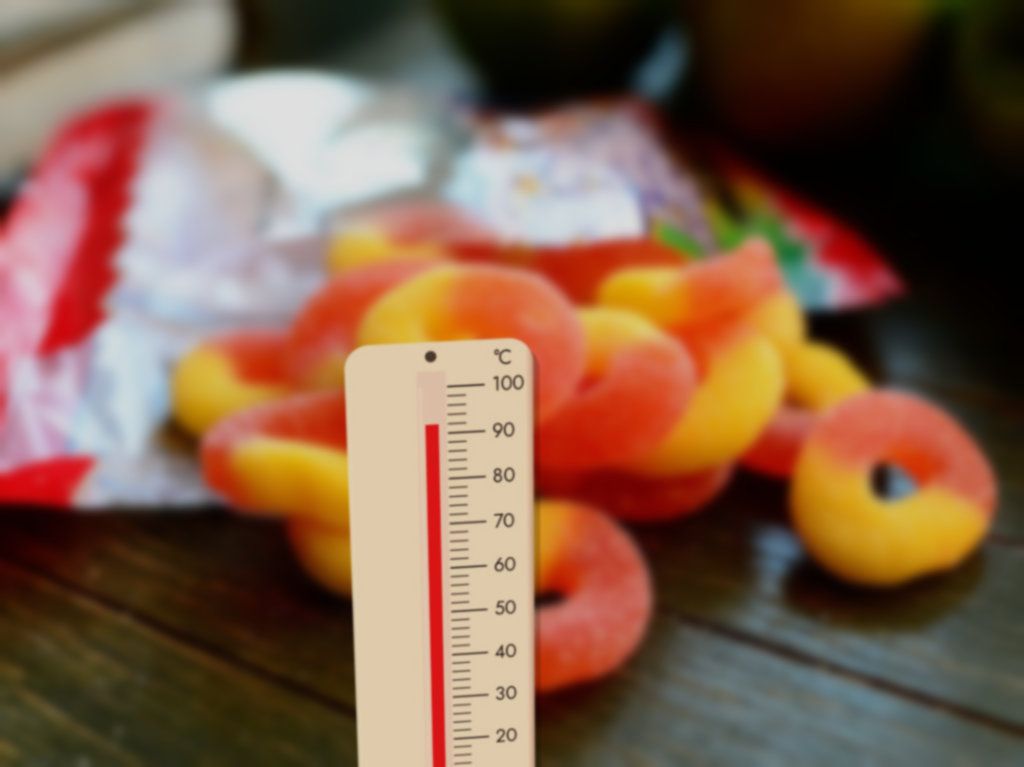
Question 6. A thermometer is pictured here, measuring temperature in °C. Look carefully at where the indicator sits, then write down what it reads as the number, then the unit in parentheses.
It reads 92 (°C)
